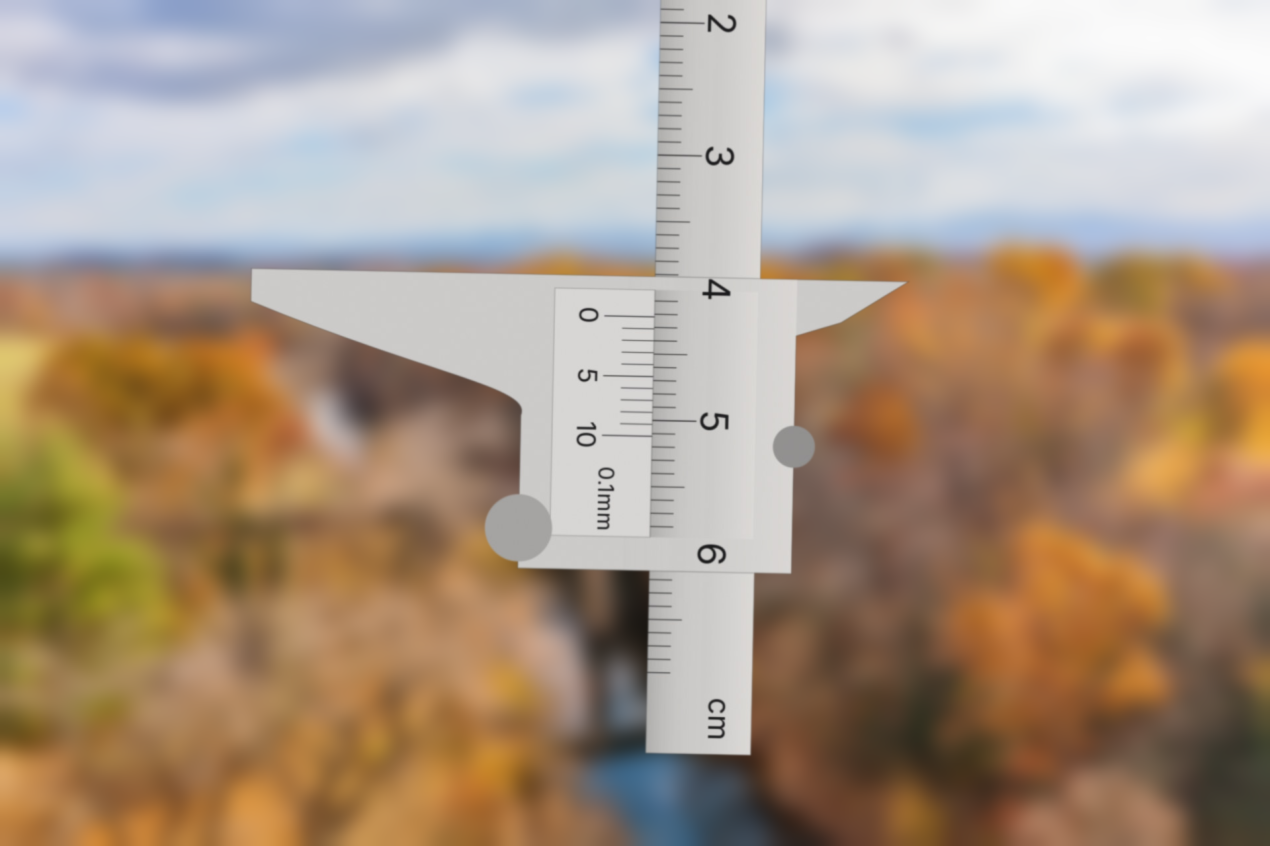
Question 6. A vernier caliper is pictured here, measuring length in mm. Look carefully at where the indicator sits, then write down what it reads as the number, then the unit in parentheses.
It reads 42.2 (mm)
